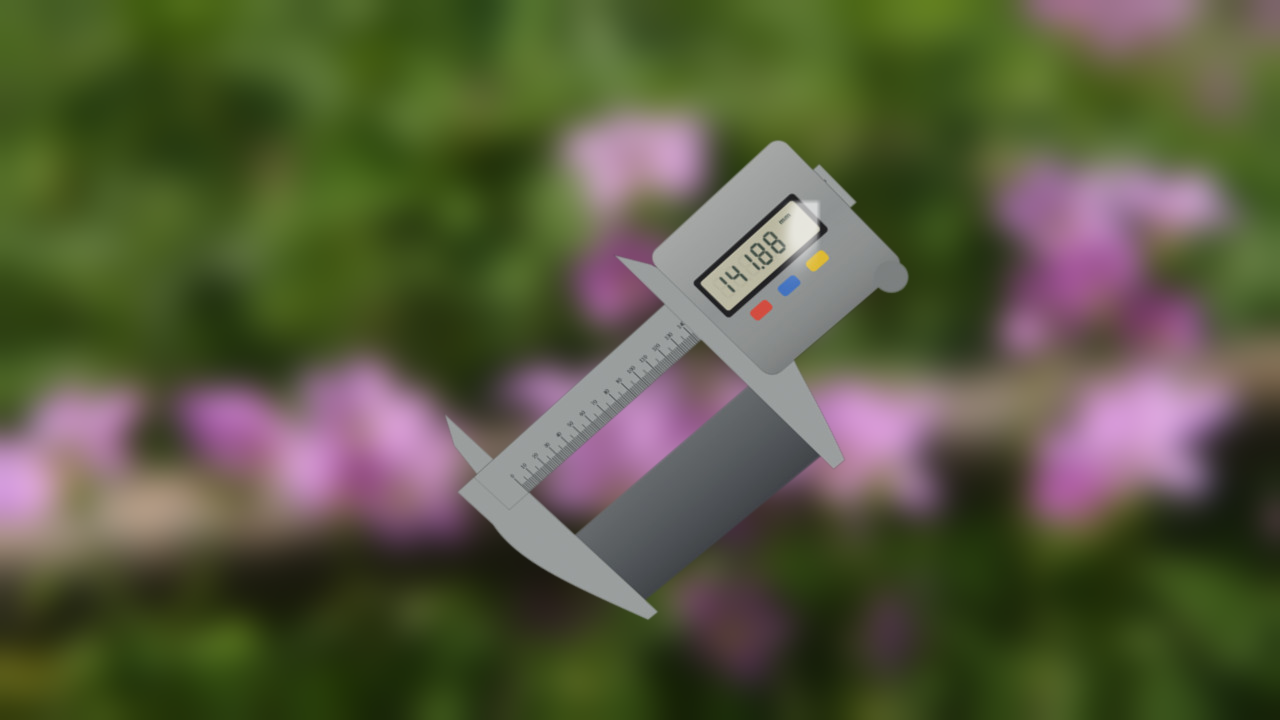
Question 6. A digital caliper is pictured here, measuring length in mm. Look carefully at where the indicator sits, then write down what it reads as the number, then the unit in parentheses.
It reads 141.88 (mm)
